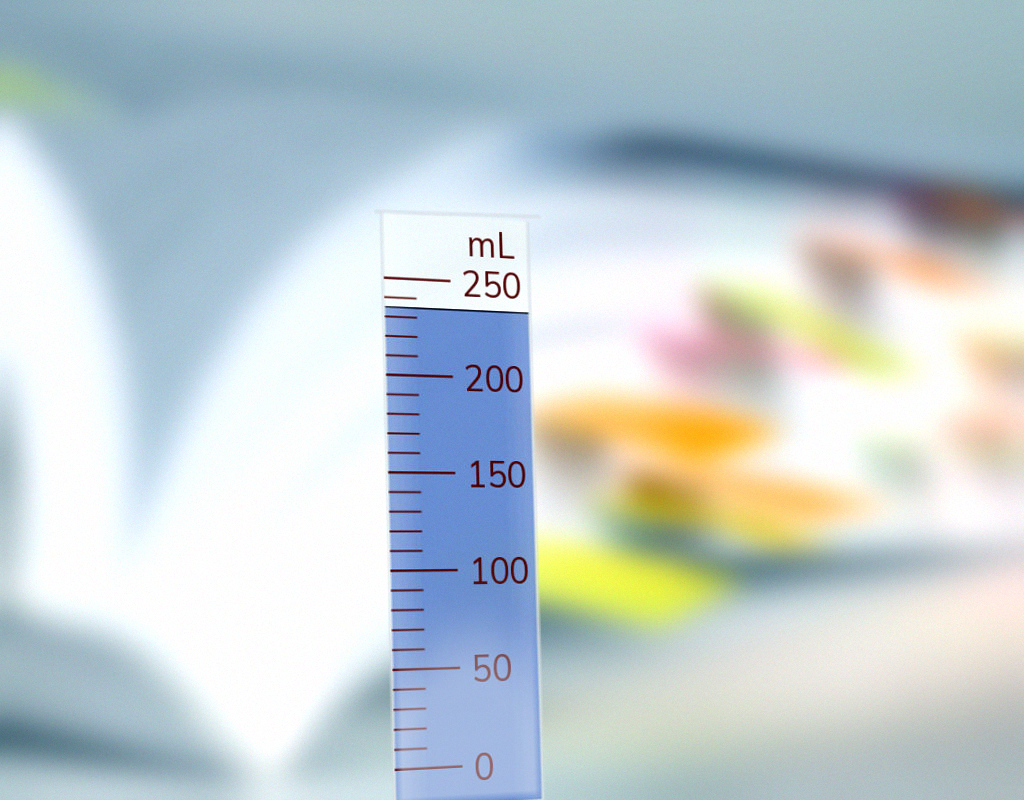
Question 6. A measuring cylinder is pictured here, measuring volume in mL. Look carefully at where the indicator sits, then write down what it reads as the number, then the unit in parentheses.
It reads 235 (mL)
